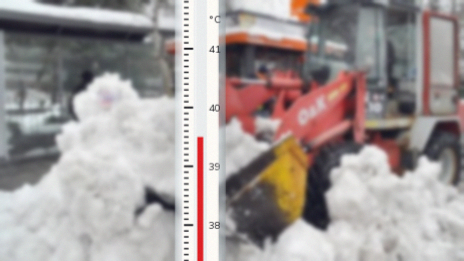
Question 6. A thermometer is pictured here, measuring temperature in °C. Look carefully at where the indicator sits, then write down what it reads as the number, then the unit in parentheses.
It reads 39.5 (°C)
